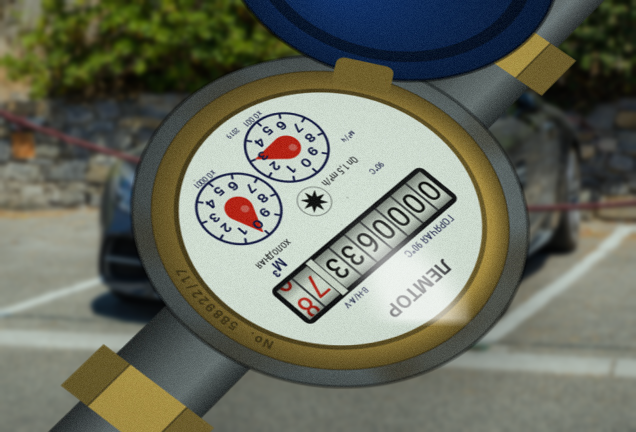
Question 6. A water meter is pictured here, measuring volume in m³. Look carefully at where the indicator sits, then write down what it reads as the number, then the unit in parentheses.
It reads 633.7830 (m³)
